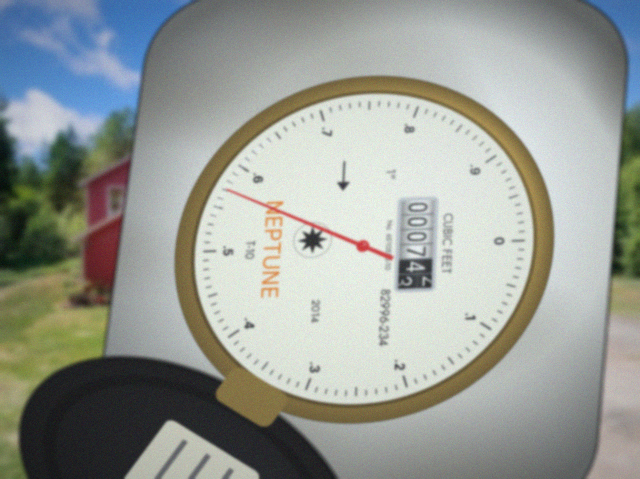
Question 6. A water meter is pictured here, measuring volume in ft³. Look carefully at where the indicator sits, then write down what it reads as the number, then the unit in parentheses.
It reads 742.57 (ft³)
